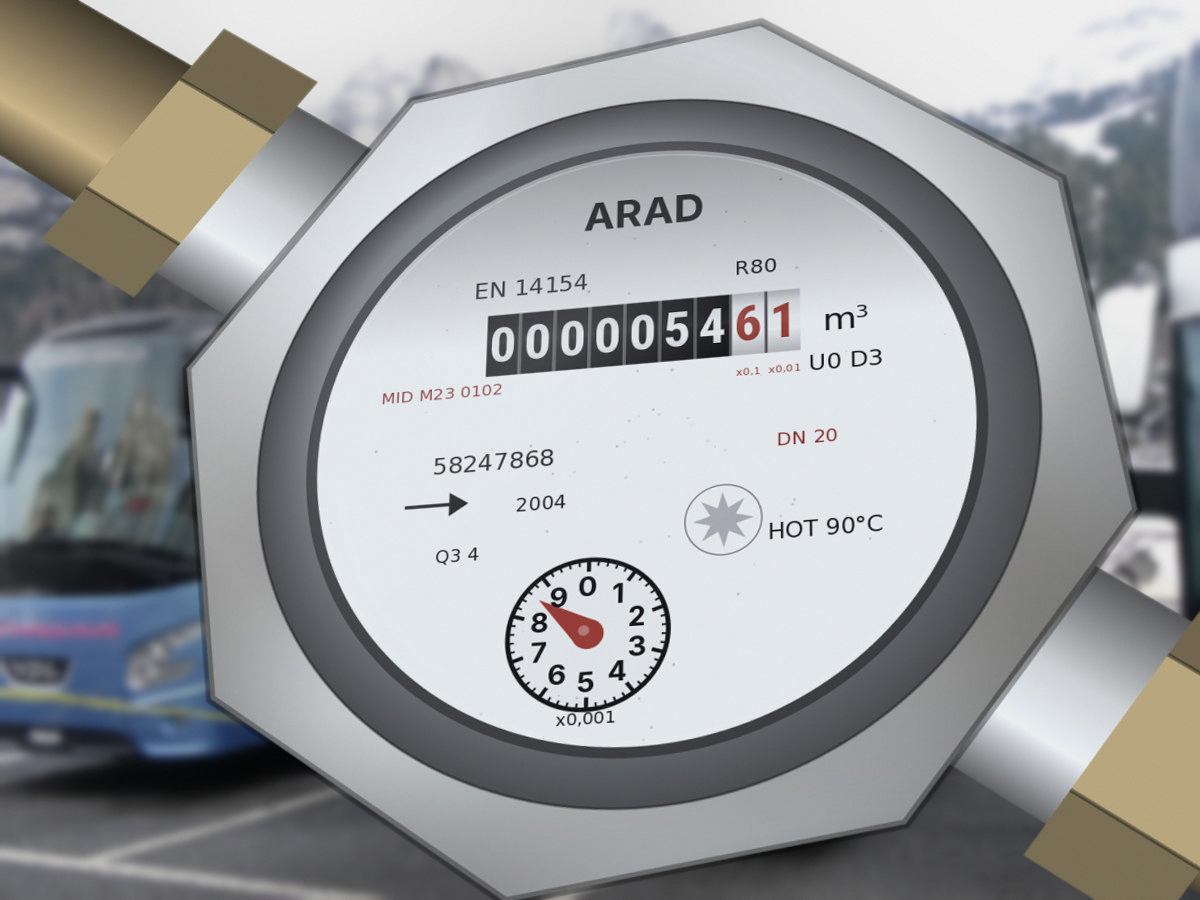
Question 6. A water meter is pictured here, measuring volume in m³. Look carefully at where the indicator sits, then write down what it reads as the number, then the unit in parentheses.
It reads 54.618 (m³)
